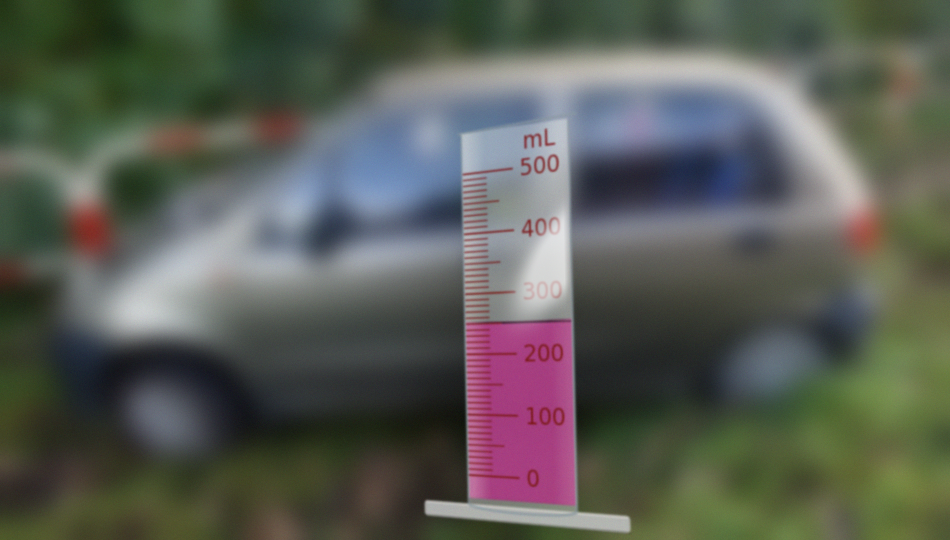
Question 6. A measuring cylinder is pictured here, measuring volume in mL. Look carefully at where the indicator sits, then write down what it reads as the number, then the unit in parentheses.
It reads 250 (mL)
